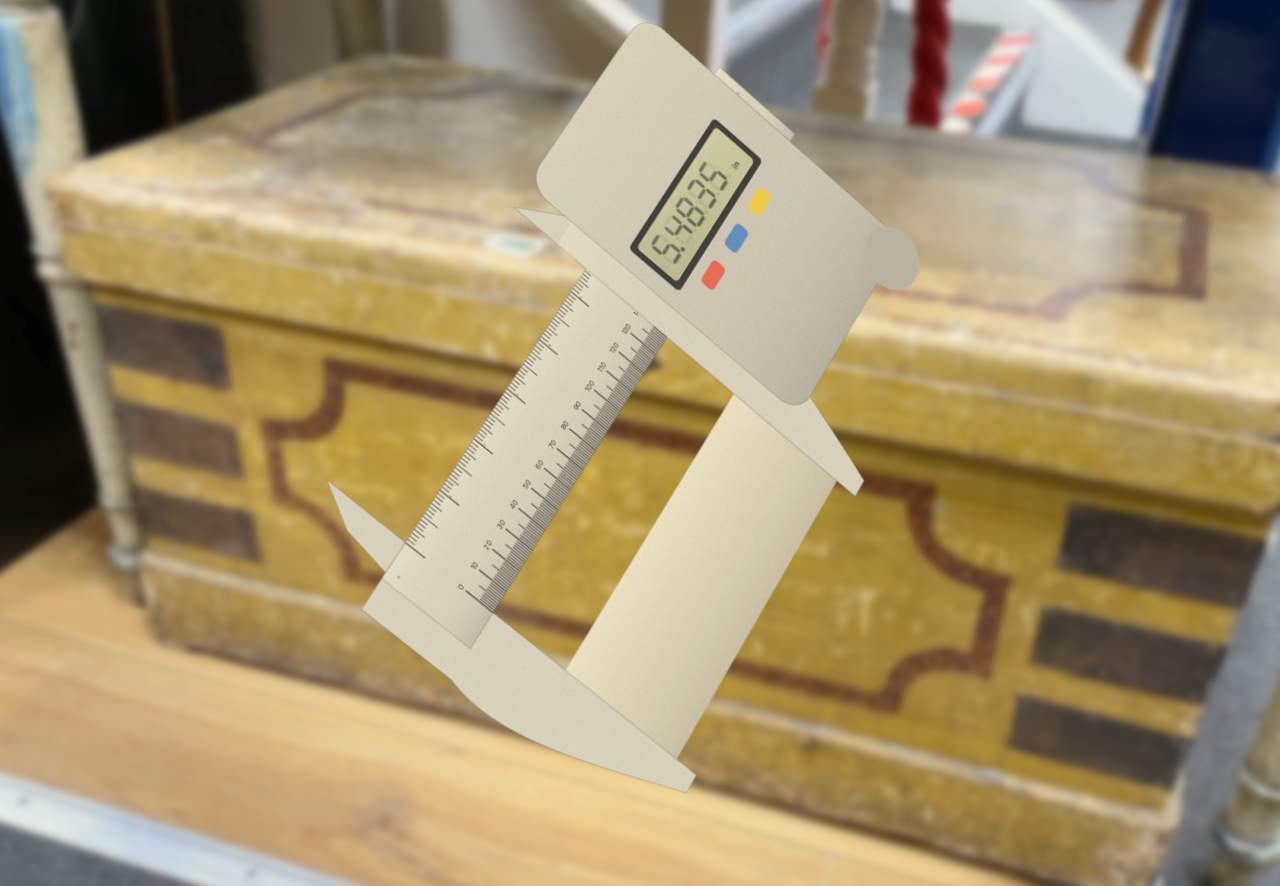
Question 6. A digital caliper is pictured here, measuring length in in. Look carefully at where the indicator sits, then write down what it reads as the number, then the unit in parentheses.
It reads 5.4835 (in)
